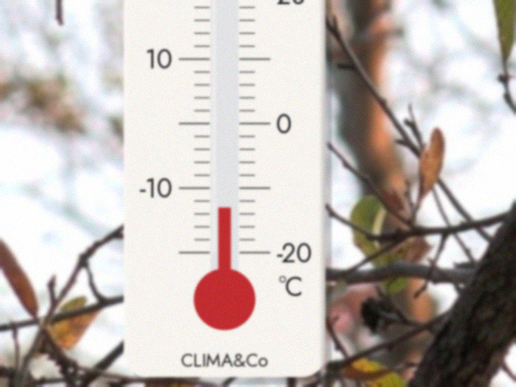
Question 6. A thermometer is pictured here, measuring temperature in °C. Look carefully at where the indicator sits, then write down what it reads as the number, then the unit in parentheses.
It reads -13 (°C)
